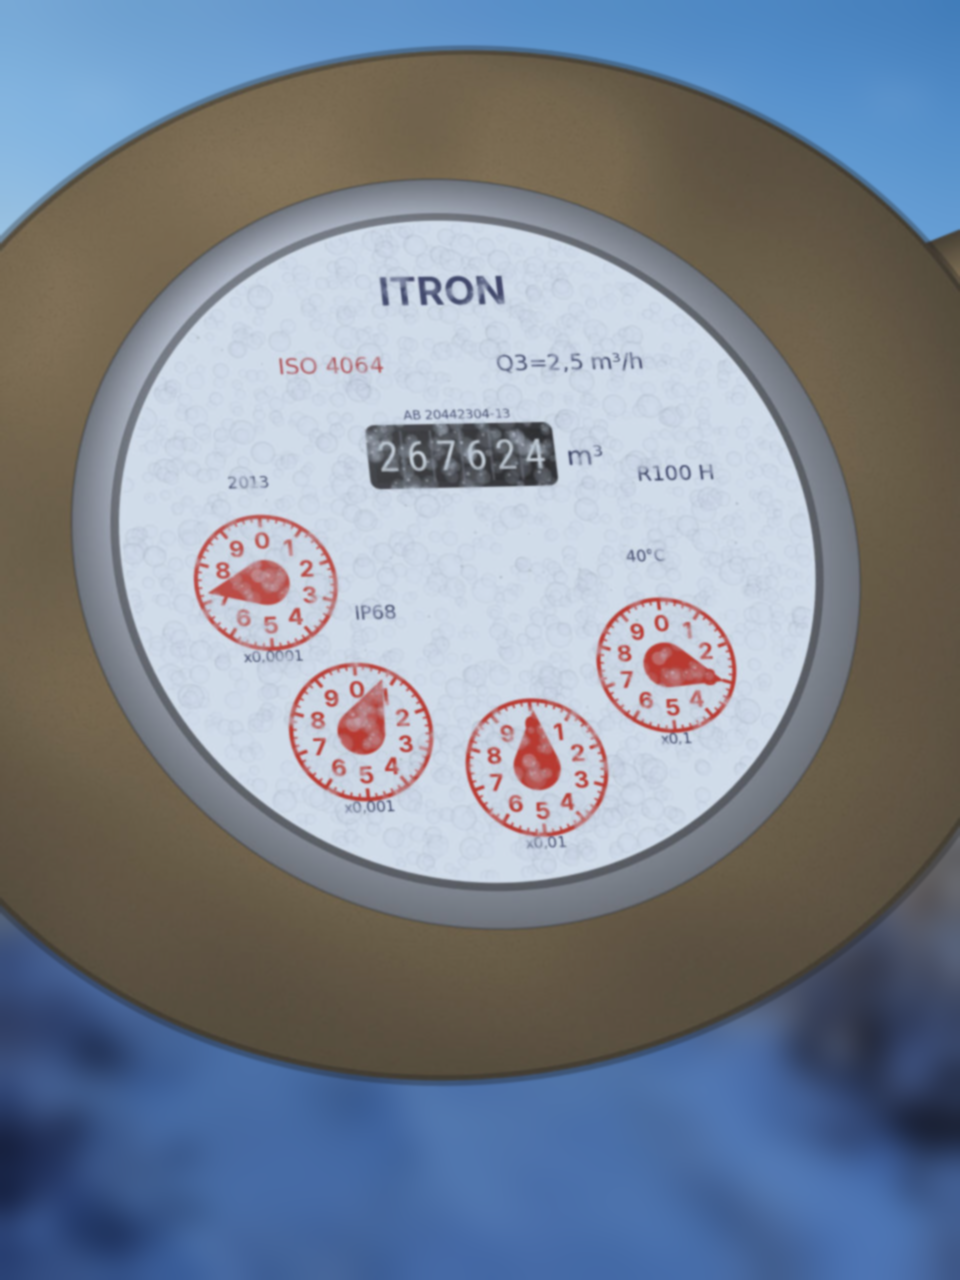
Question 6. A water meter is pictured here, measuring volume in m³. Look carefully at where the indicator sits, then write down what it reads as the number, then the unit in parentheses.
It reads 267624.3007 (m³)
